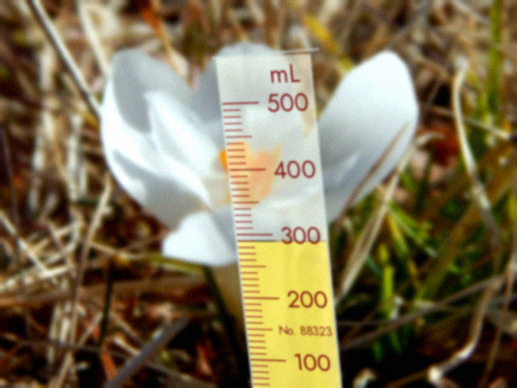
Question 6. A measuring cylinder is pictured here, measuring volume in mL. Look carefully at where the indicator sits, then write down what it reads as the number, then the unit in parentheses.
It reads 290 (mL)
